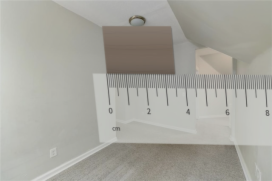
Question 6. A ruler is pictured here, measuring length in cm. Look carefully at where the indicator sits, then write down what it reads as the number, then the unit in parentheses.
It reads 3.5 (cm)
